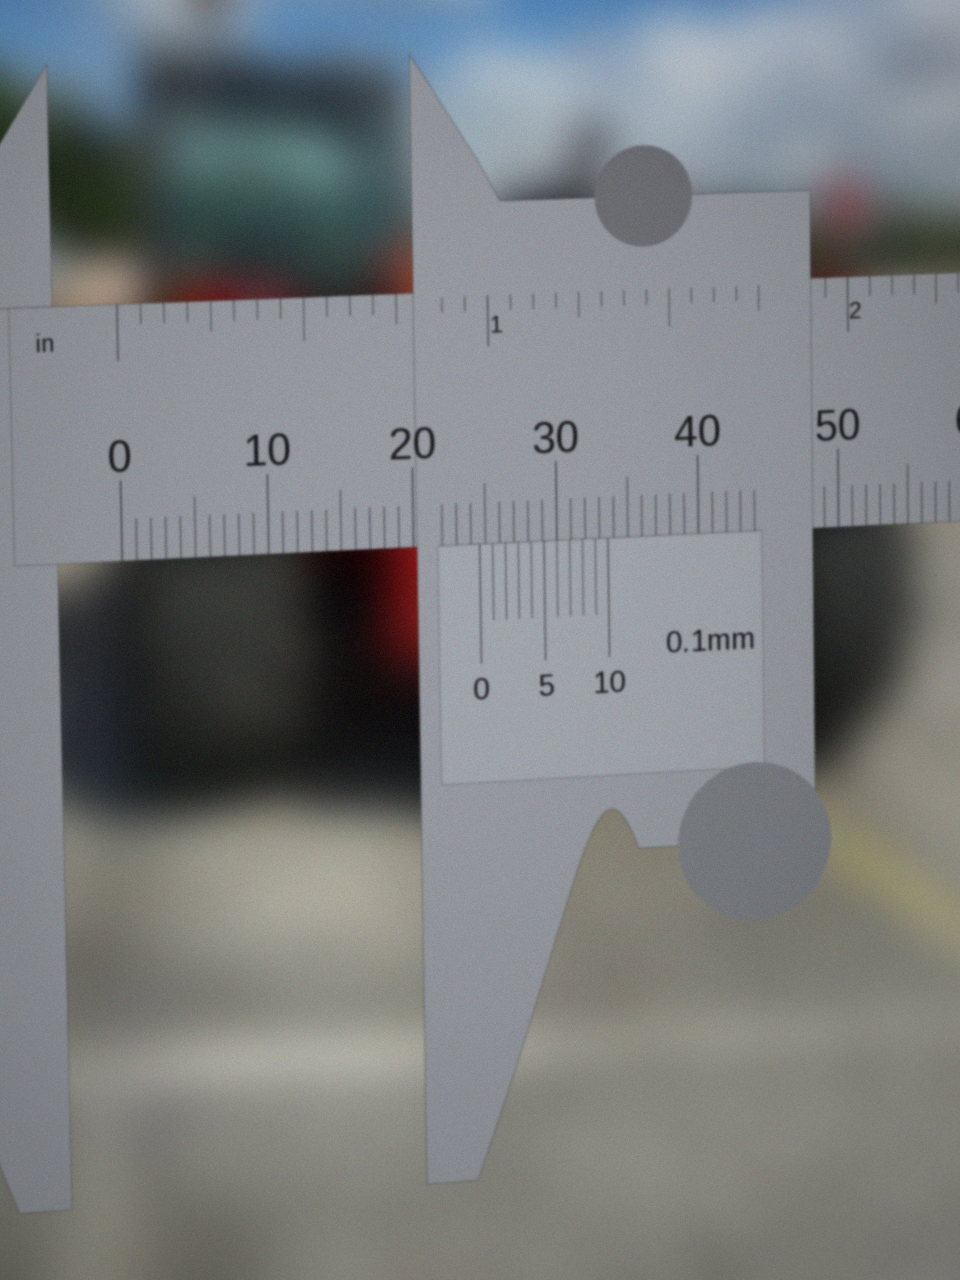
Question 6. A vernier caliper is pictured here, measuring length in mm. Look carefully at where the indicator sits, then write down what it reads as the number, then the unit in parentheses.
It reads 24.6 (mm)
